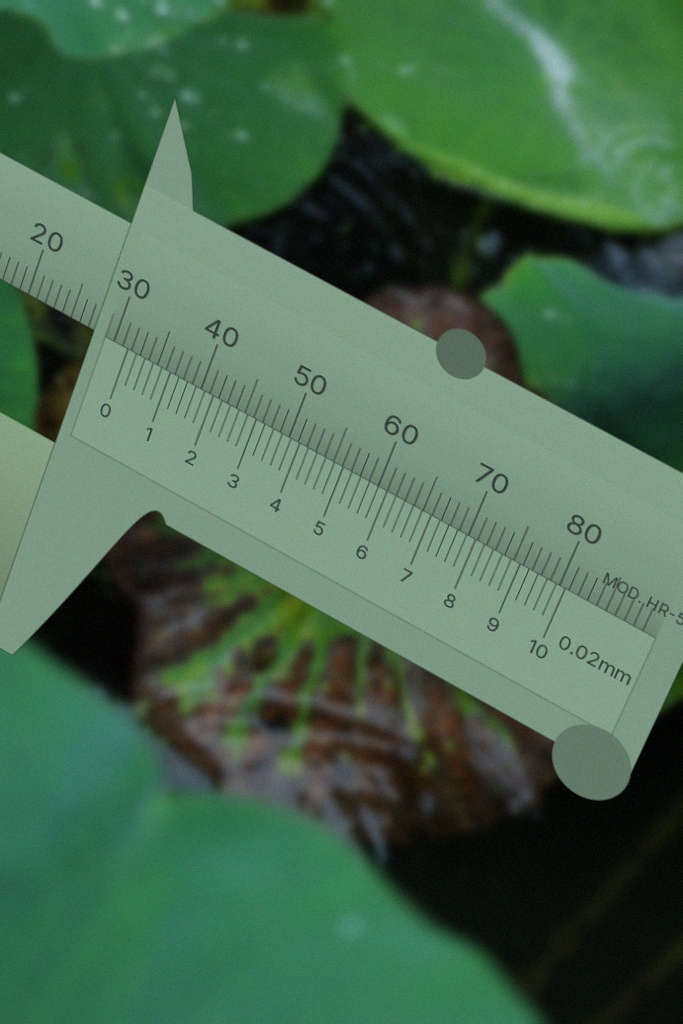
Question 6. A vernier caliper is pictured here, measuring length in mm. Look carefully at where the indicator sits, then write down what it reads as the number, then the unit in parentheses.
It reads 31.6 (mm)
